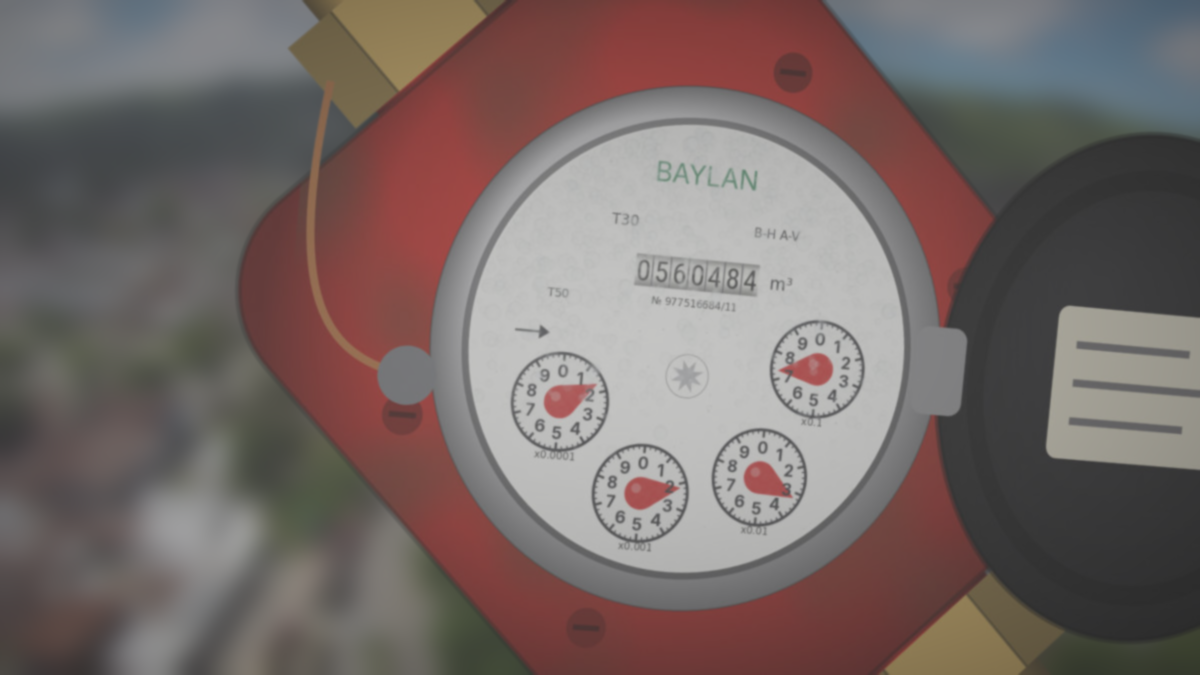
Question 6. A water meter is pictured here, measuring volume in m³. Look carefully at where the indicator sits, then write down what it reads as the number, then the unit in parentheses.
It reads 560484.7321 (m³)
